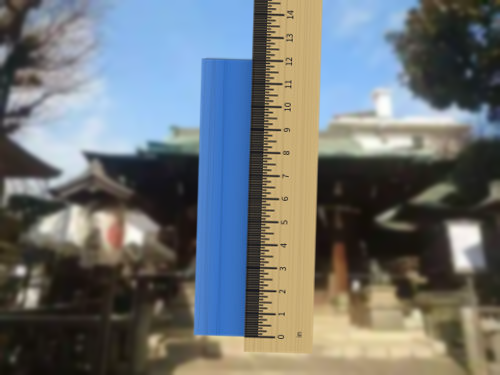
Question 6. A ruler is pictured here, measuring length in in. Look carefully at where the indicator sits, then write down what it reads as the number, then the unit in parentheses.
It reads 12 (in)
